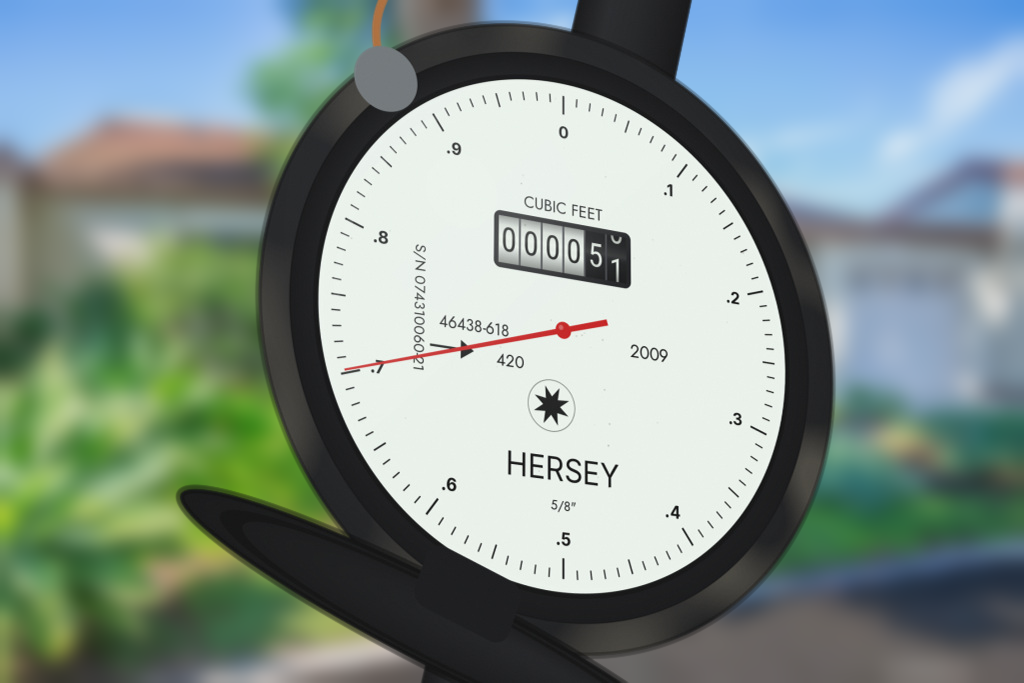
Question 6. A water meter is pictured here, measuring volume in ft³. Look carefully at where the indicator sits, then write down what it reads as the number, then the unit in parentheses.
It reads 50.70 (ft³)
